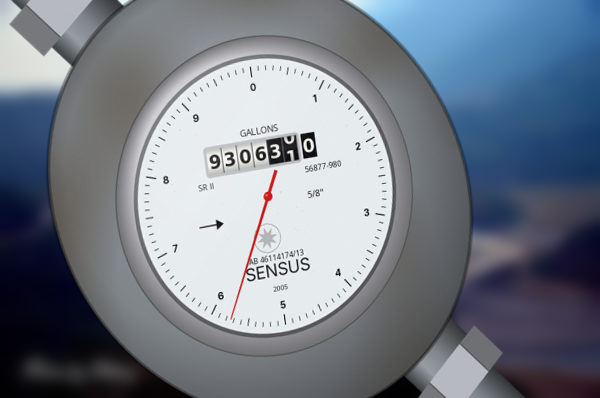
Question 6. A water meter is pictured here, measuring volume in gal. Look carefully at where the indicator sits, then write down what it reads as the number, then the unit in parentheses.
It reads 9306305.7 (gal)
